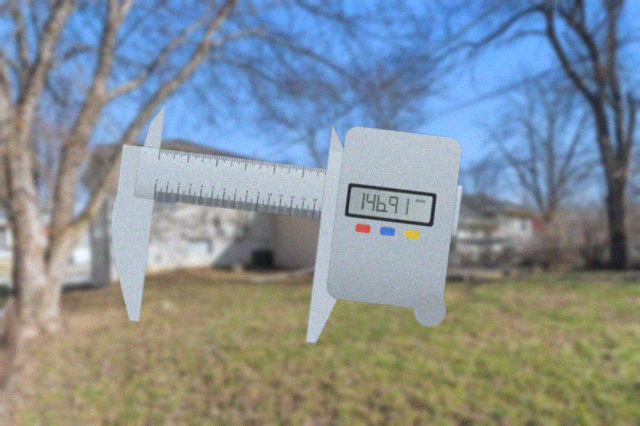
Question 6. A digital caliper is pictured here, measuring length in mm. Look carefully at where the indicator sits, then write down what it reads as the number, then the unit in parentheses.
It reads 146.91 (mm)
